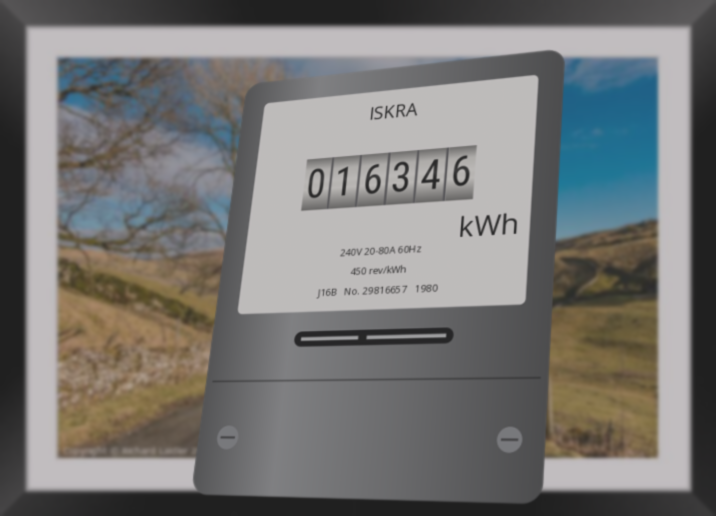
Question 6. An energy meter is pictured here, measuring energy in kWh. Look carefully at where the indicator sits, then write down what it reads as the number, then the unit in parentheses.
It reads 16346 (kWh)
